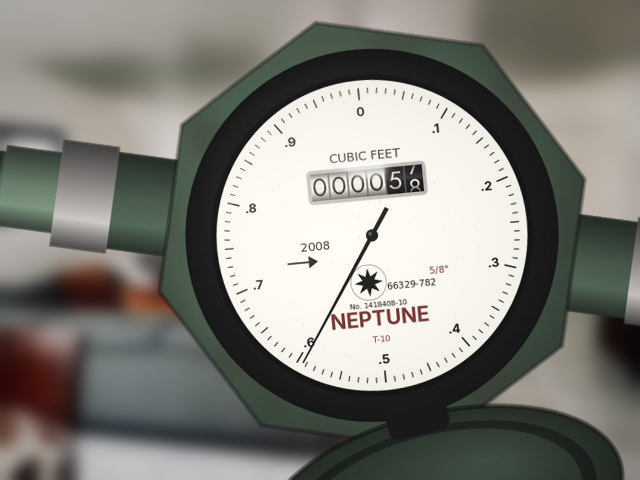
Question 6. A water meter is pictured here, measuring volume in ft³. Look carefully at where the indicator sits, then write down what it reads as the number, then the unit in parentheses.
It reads 57.59 (ft³)
